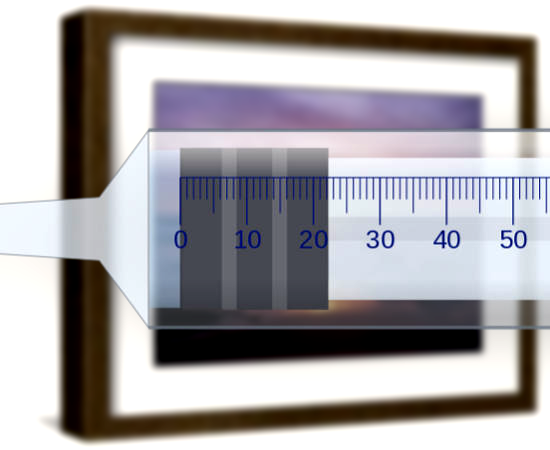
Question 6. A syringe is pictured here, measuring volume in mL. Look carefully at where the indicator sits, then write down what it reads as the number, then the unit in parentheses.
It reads 0 (mL)
